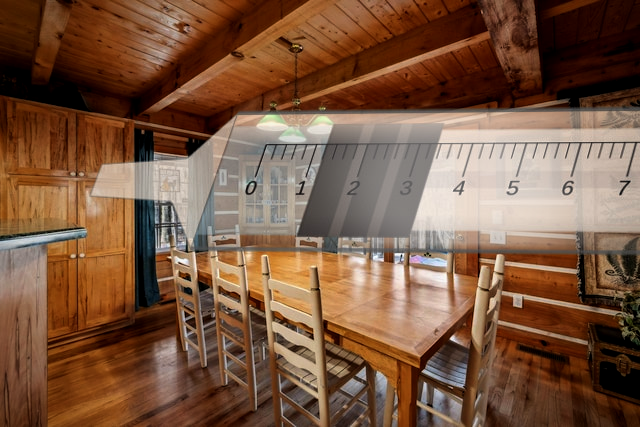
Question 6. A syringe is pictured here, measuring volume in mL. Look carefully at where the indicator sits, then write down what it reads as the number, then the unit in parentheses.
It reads 1.2 (mL)
